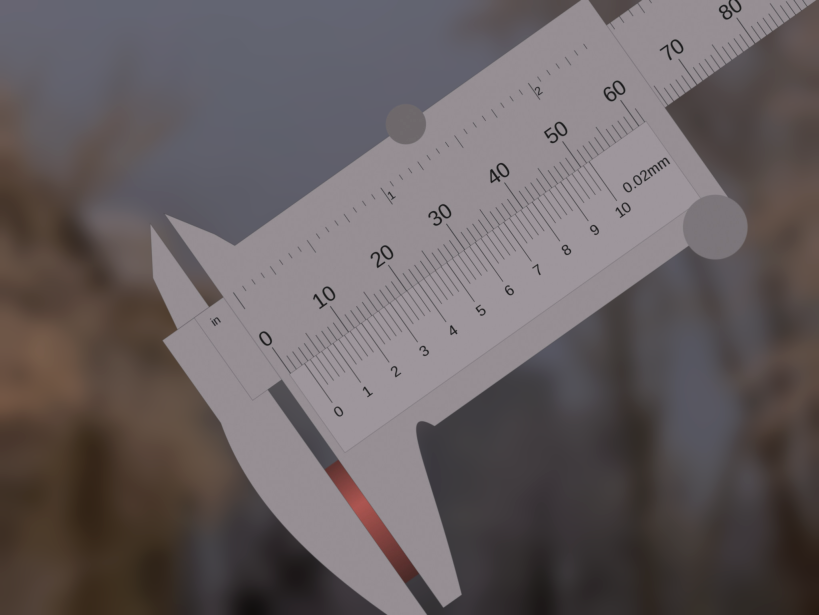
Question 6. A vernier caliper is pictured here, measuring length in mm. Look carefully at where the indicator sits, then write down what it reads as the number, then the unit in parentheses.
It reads 2.4 (mm)
